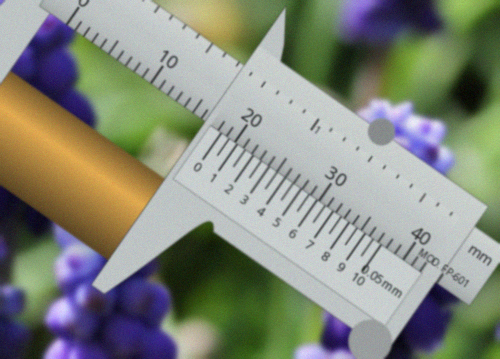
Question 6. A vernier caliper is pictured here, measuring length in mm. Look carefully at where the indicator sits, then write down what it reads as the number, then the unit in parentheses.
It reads 18.4 (mm)
